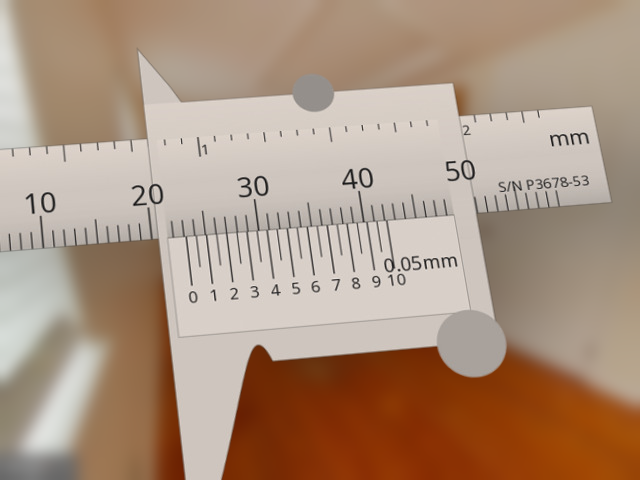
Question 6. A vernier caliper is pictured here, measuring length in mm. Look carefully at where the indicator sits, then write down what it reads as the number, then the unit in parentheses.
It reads 23.2 (mm)
